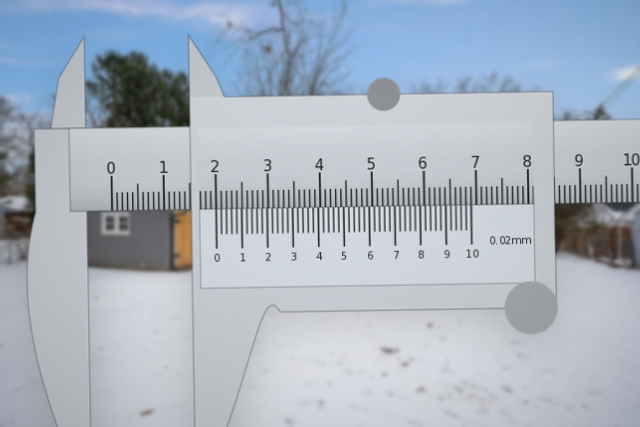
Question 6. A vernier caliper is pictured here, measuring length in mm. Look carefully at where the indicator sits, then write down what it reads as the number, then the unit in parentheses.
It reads 20.0 (mm)
